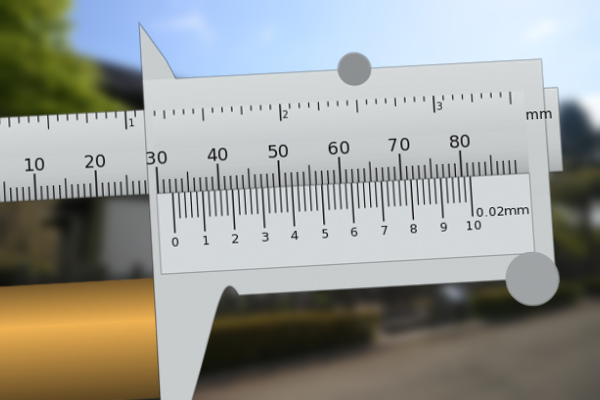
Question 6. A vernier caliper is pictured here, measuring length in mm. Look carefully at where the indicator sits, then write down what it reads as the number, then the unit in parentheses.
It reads 32.4 (mm)
